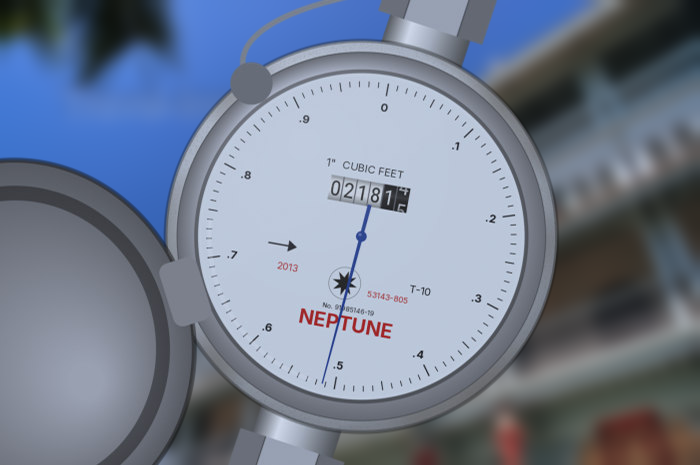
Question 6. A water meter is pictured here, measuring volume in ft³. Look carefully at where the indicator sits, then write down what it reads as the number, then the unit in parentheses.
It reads 21814.51 (ft³)
